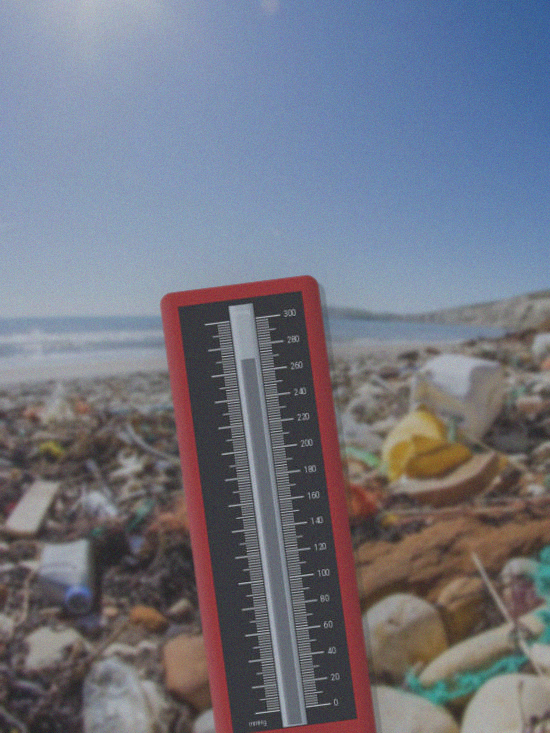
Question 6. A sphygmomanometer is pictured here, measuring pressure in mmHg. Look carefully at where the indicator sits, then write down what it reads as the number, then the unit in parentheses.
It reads 270 (mmHg)
